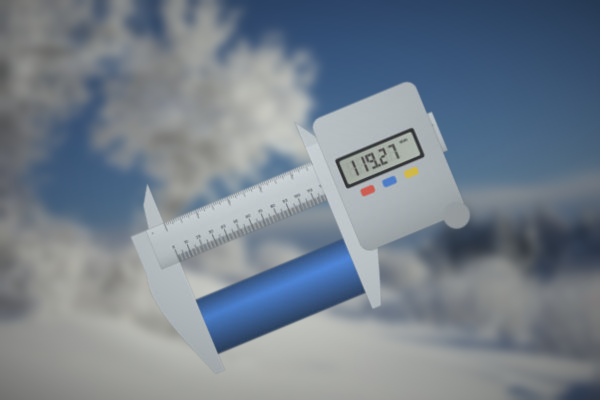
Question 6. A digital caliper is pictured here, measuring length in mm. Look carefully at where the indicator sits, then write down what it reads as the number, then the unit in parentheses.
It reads 119.27 (mm)
